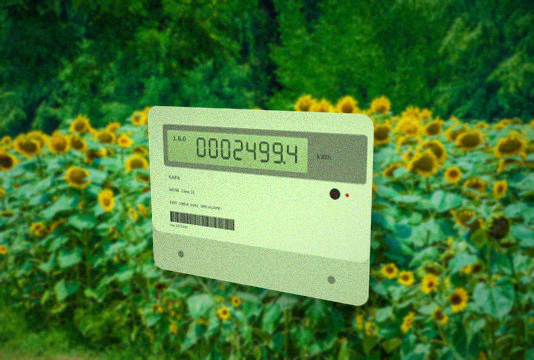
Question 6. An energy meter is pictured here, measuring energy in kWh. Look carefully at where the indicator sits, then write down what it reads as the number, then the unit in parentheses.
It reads 2499.4 (kWh)
